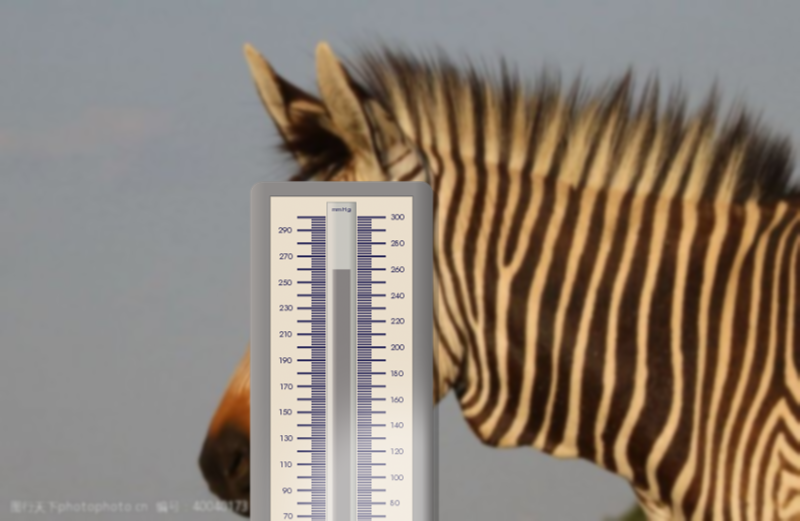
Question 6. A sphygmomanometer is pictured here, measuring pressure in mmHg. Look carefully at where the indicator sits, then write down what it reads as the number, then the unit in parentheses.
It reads 260 (mmHg)
